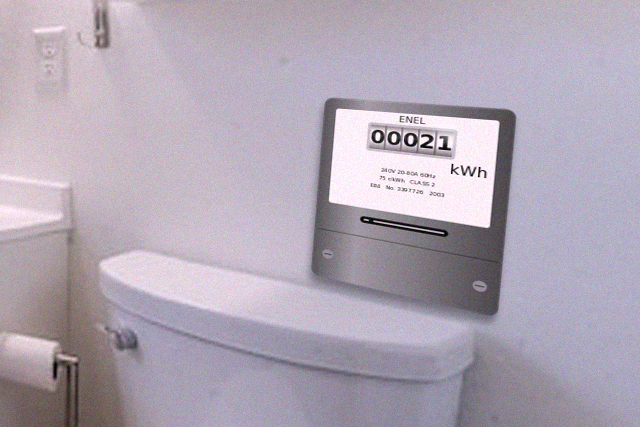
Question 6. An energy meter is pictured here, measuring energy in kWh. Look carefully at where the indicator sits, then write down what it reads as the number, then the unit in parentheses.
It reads 21 (kWh)
